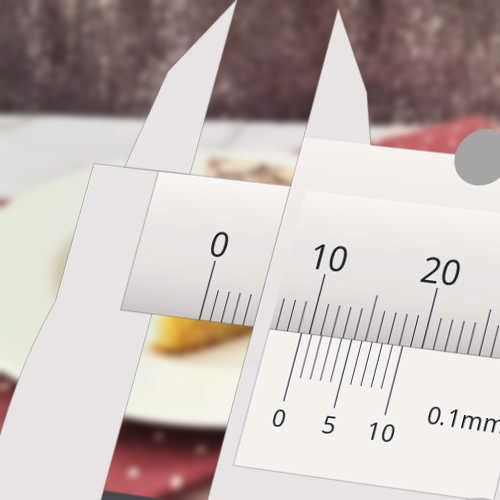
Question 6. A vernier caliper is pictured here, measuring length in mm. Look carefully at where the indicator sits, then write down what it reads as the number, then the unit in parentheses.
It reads 9.3 (mm)
